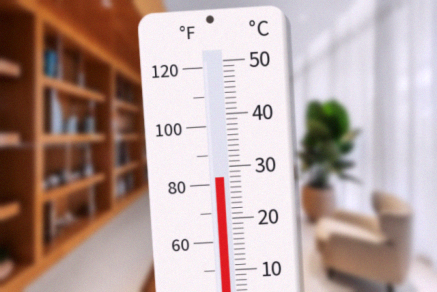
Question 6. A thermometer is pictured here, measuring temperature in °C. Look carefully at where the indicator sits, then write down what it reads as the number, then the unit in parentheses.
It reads 28 (°C)
